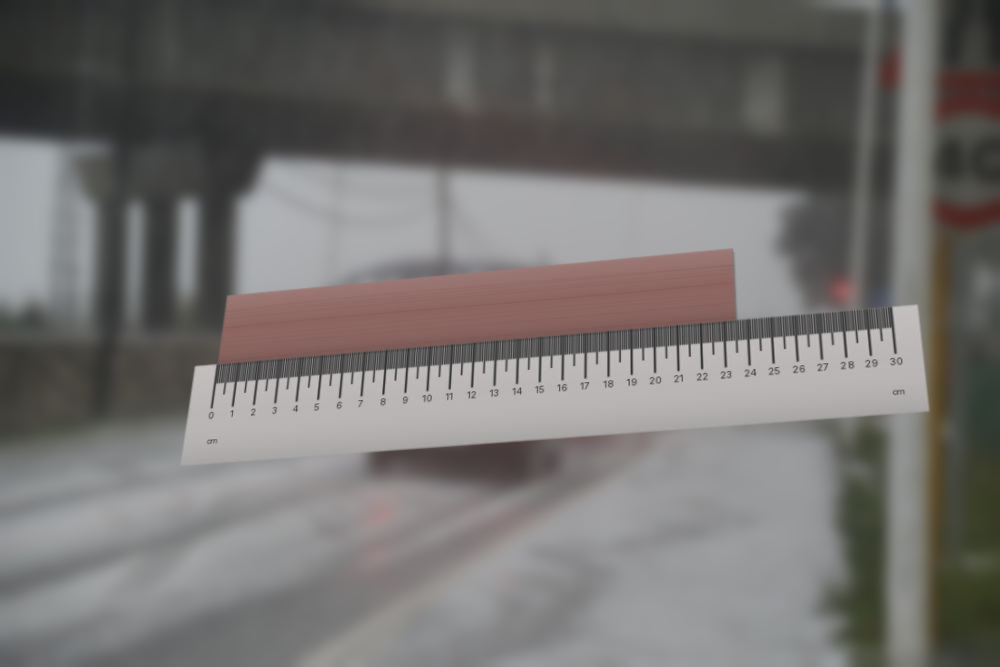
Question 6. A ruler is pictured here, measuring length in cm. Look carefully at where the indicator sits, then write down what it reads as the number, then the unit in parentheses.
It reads 23.5 (cm)
